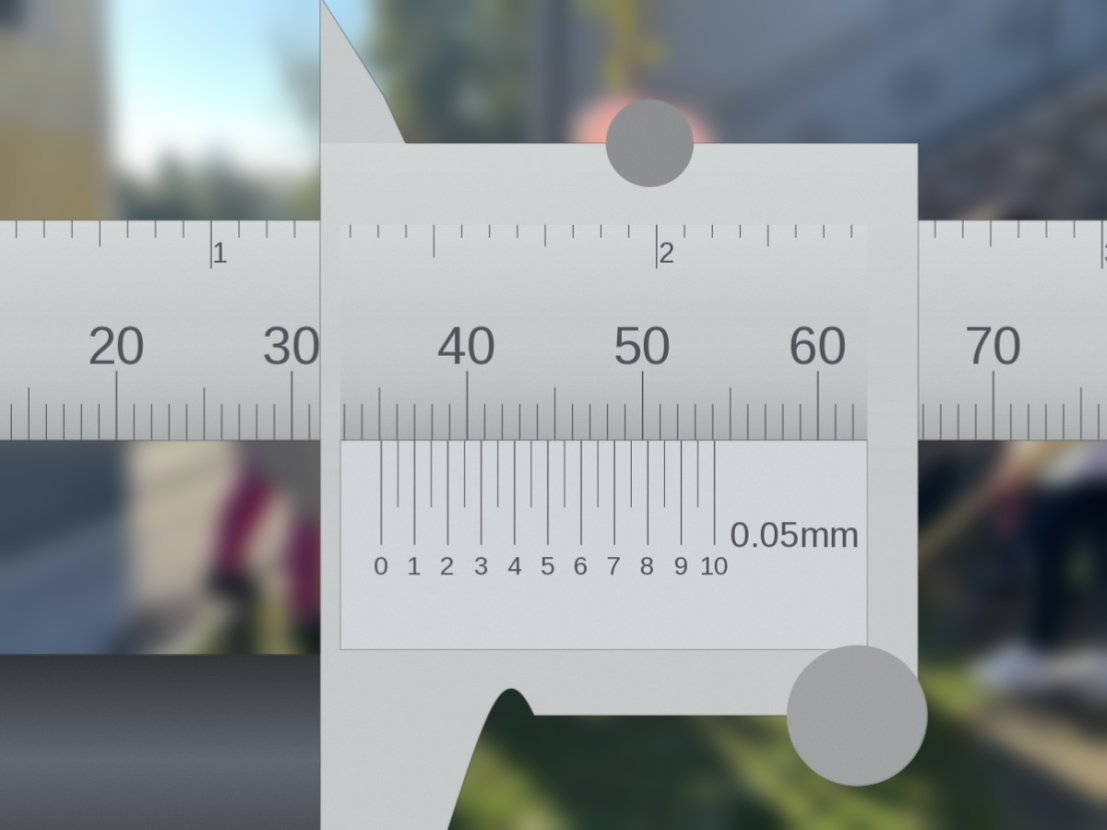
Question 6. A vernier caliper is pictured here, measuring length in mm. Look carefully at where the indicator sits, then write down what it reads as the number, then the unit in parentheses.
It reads 35.1 (mm)
